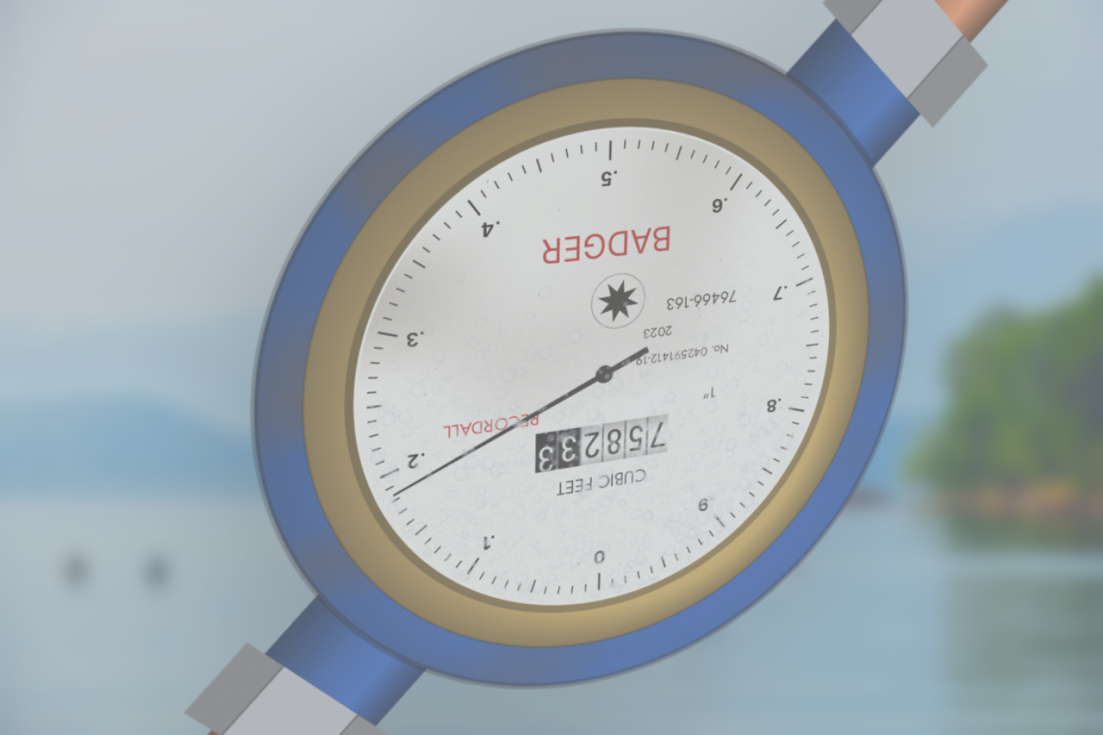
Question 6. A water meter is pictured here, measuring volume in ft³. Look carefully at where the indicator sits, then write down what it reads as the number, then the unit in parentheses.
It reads 758233.18 (ft³)
